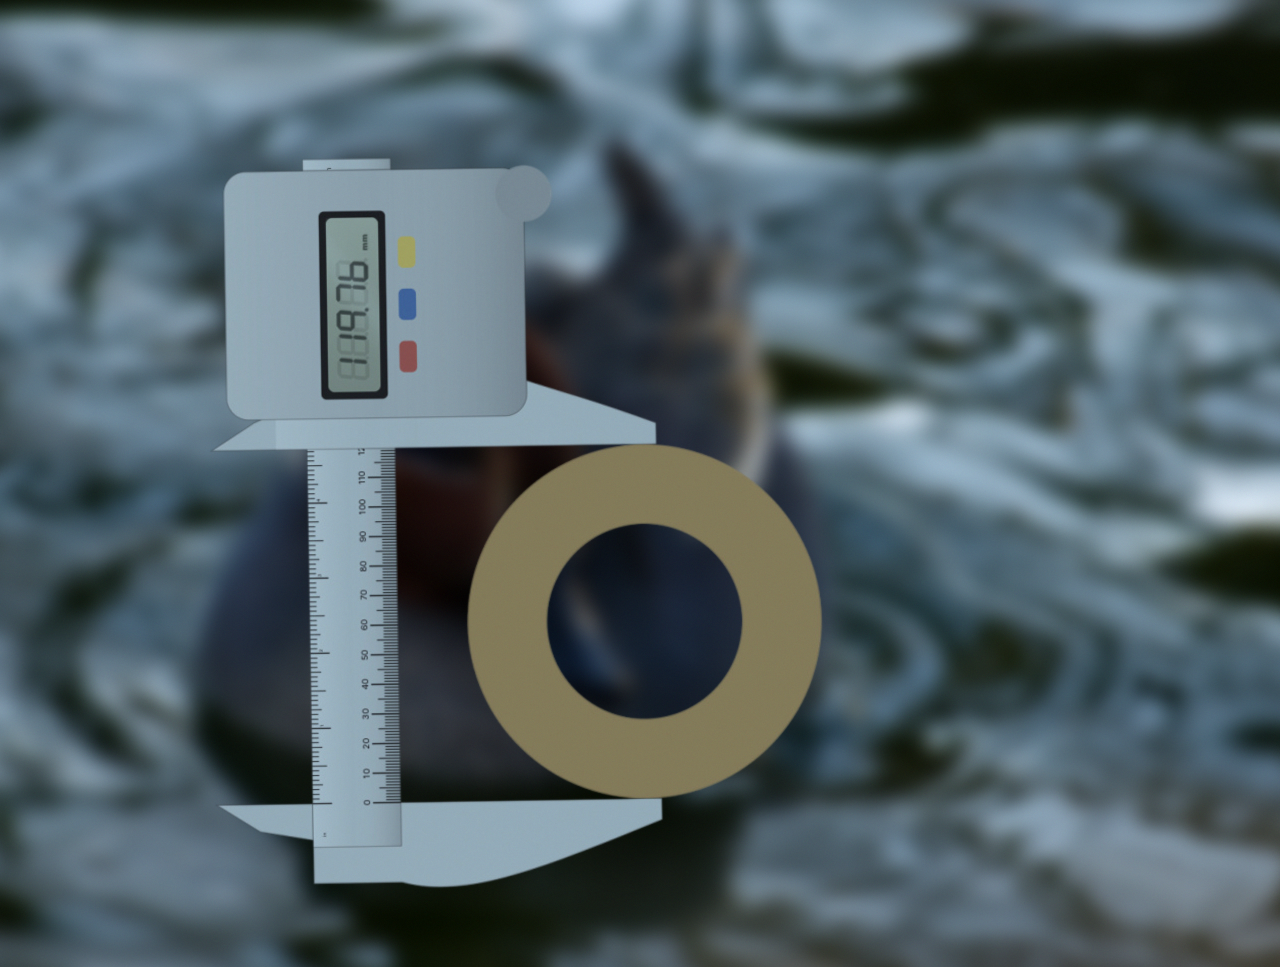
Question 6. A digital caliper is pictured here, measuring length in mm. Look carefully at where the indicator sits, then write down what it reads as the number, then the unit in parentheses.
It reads 119.76 (mm)
